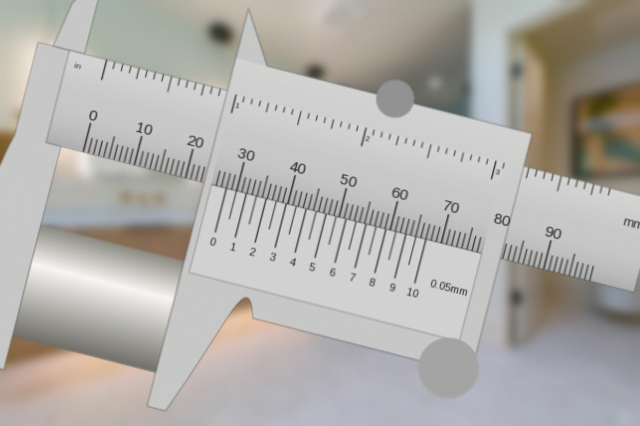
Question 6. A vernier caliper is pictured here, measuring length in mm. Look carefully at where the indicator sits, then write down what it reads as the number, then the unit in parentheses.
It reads 28.0 (mm)
